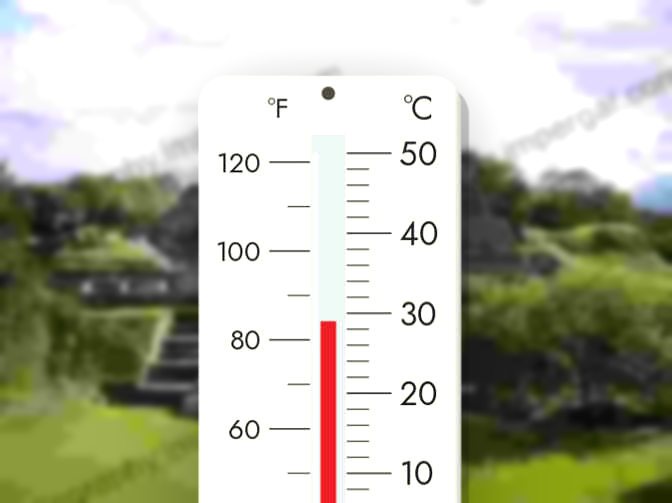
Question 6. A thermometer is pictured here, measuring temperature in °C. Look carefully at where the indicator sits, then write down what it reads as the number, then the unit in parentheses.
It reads 29 (°C)
